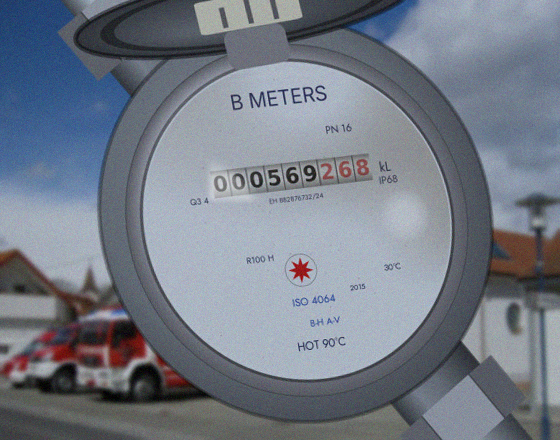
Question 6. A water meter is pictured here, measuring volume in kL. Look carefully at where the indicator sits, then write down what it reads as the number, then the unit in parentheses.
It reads 569.268 (kL)
